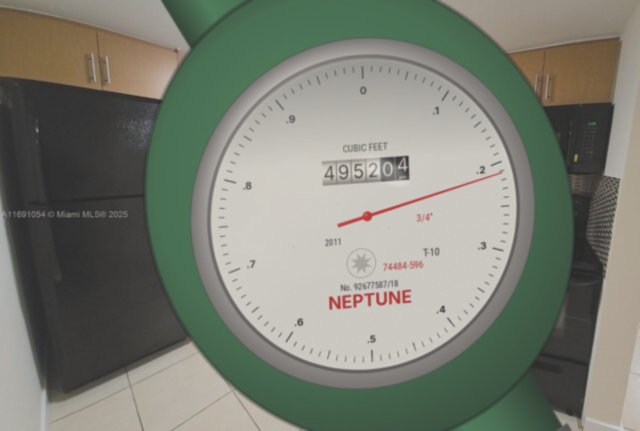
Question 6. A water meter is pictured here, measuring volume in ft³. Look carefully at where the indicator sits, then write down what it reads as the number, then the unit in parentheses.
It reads 495204.21 (ft³)
